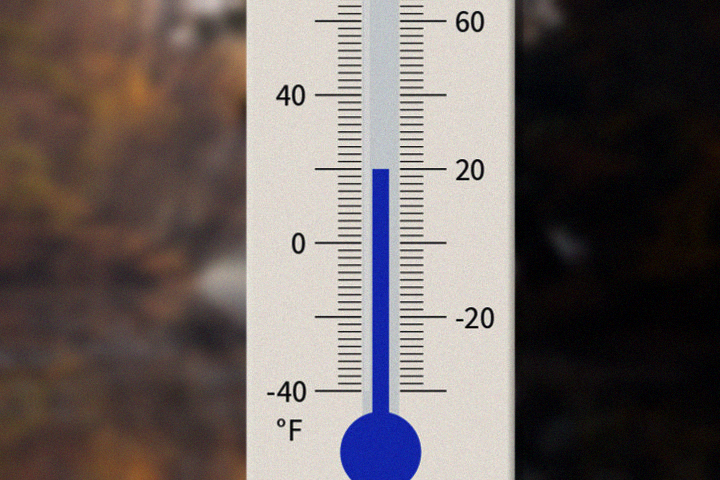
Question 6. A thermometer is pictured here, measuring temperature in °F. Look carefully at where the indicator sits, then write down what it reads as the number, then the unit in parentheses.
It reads 20 (°F)
